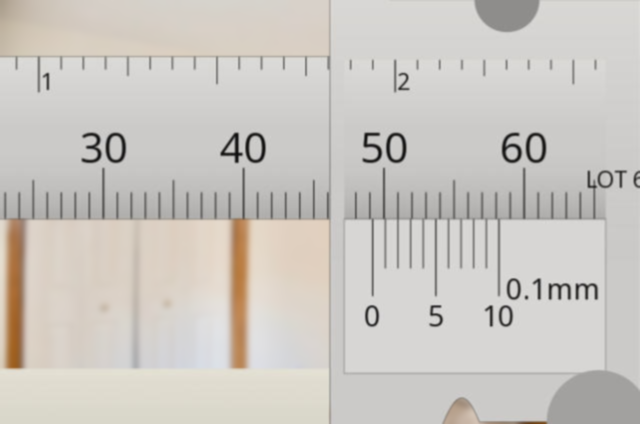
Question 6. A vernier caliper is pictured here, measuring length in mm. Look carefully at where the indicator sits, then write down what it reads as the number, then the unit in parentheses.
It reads 49.2 (mm)
